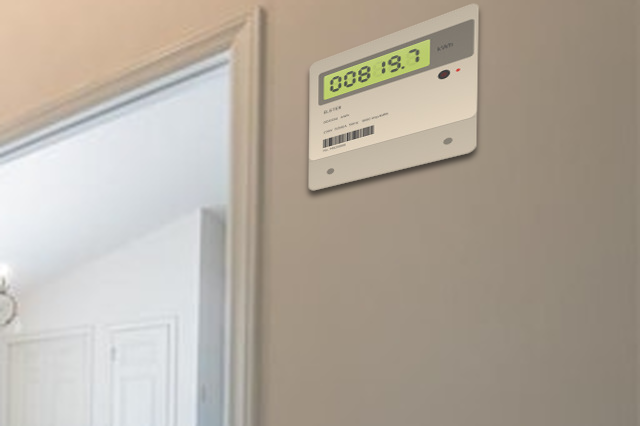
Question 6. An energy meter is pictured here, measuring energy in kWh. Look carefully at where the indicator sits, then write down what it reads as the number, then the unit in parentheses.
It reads 819.7 (kWh)
